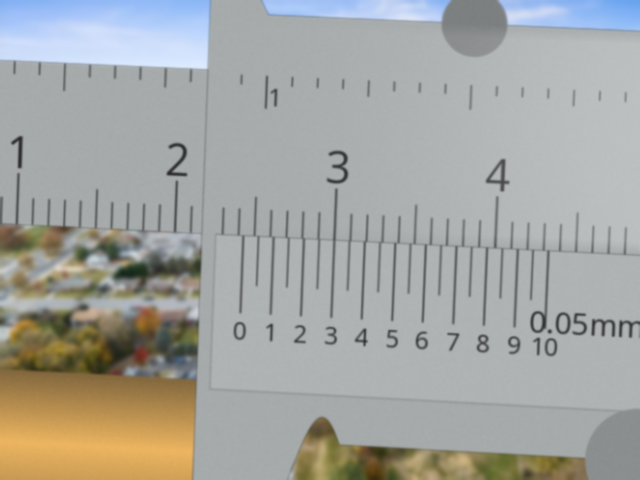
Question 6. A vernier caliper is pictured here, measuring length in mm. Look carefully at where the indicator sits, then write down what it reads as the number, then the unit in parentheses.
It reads 24.3 (mm)
